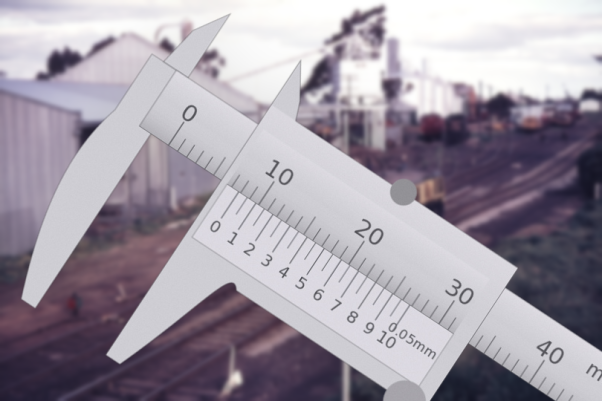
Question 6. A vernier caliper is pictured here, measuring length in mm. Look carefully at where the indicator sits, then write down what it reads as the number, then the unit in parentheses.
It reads 7.8 (mm)
